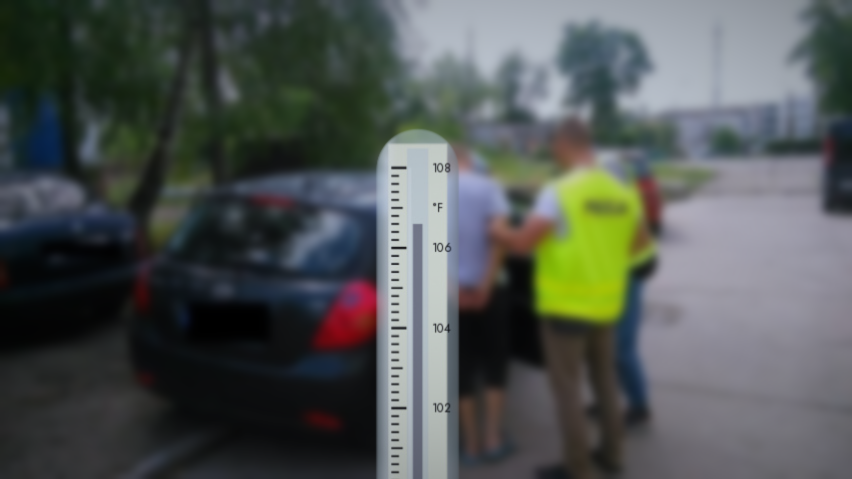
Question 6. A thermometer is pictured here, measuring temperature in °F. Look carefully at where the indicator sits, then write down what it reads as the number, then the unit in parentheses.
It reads 106.6 (°F)
